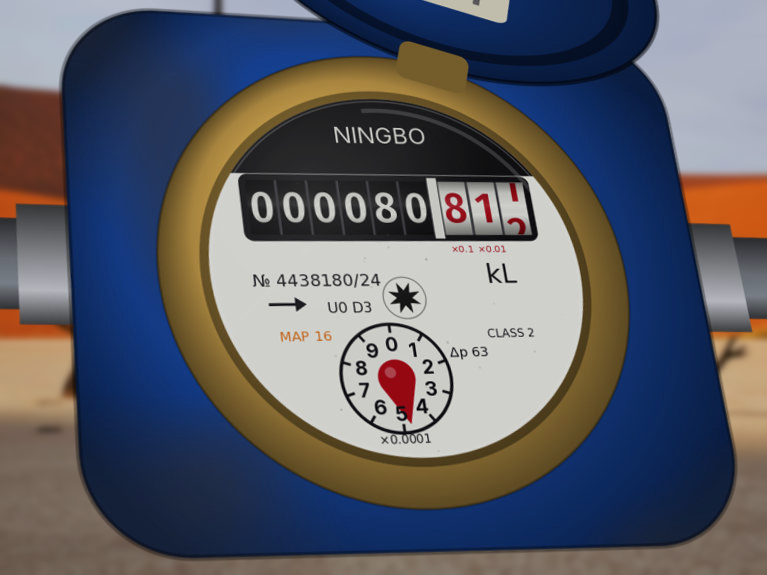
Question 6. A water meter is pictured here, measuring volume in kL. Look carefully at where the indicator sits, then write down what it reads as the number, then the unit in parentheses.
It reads 80.8114 (kL)
